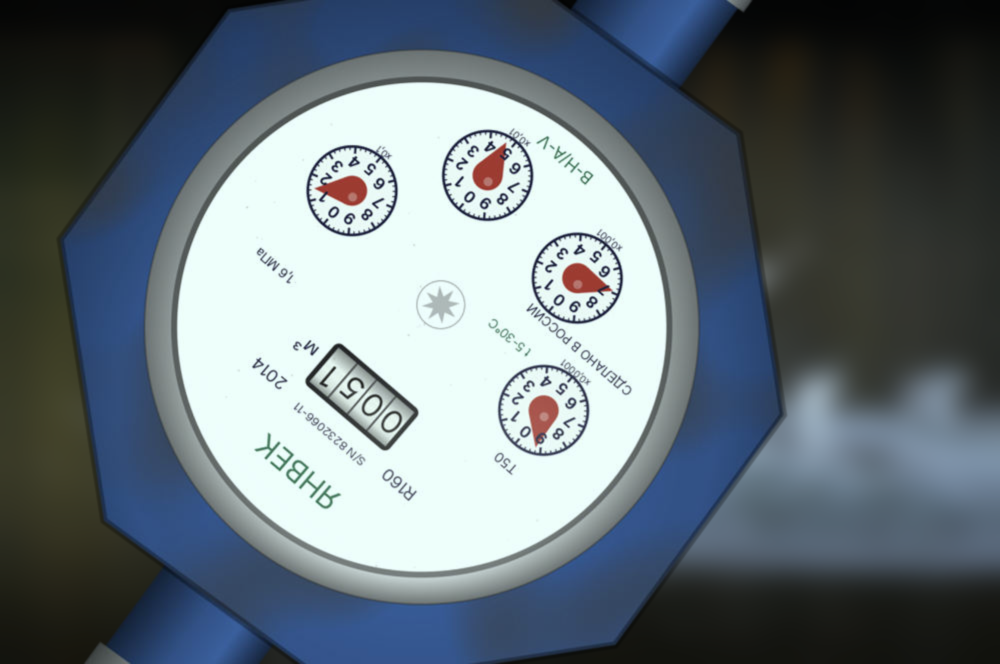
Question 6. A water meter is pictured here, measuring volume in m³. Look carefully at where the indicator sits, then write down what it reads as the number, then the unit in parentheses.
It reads 51.1469 (m³)
